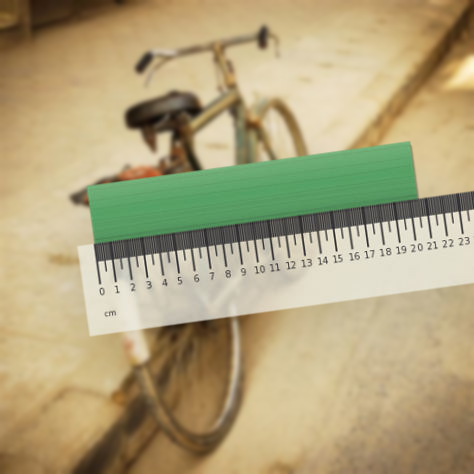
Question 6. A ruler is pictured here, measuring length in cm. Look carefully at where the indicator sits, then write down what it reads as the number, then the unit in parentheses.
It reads 20.5 (cm)
